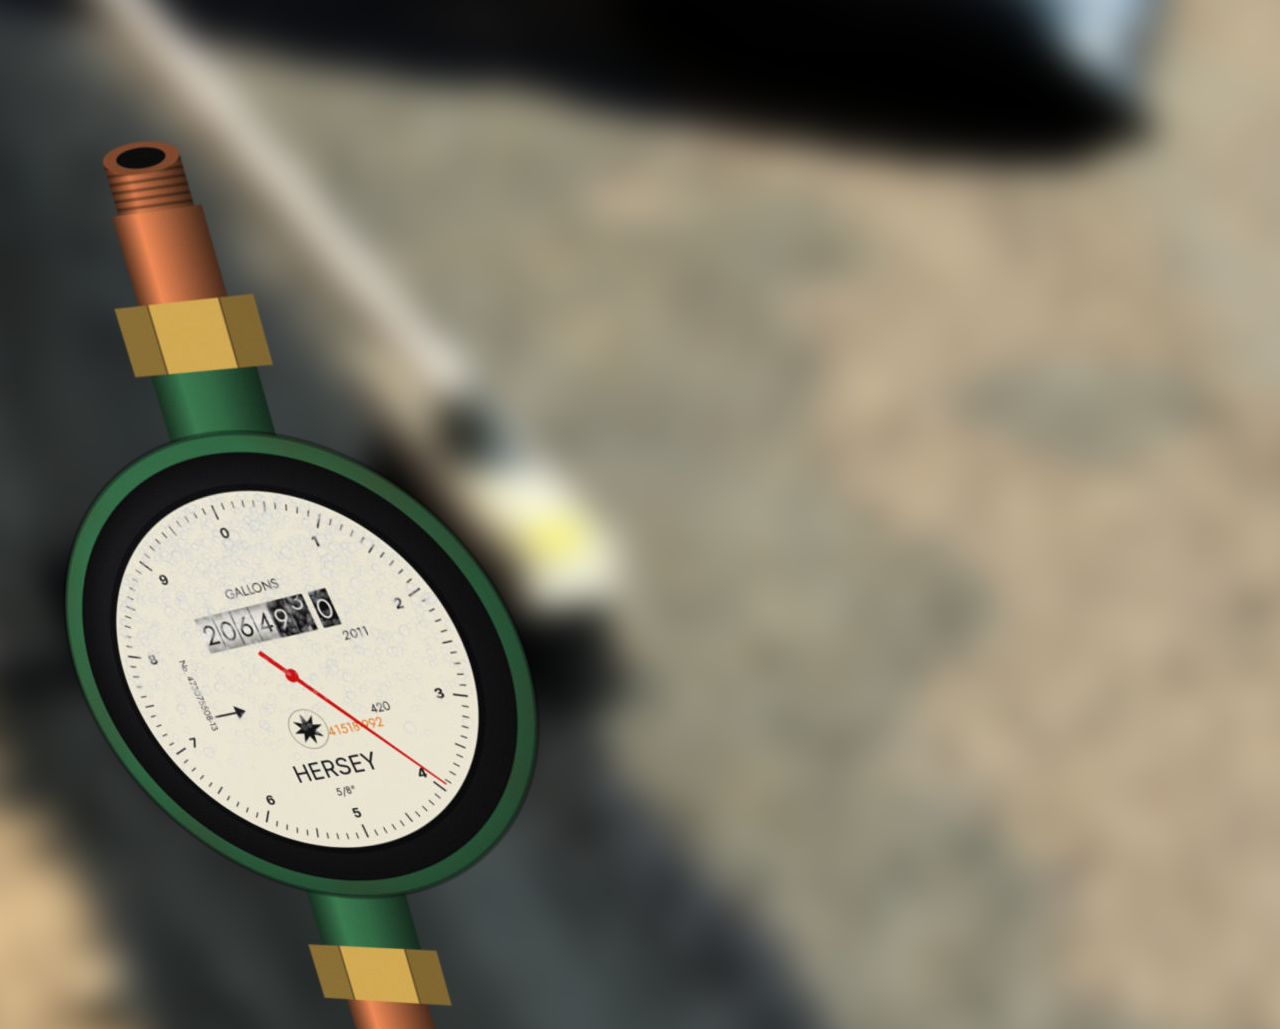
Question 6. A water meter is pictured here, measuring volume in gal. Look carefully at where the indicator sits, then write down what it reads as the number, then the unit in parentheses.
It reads 2064933.9 (gal)
